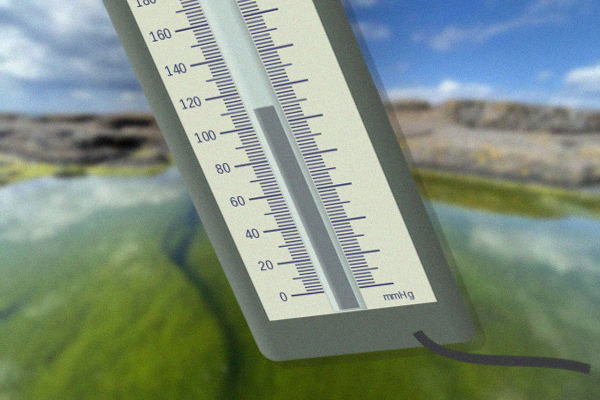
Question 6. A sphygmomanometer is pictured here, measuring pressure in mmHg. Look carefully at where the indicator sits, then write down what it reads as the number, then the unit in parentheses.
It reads 110 (mmHg)
